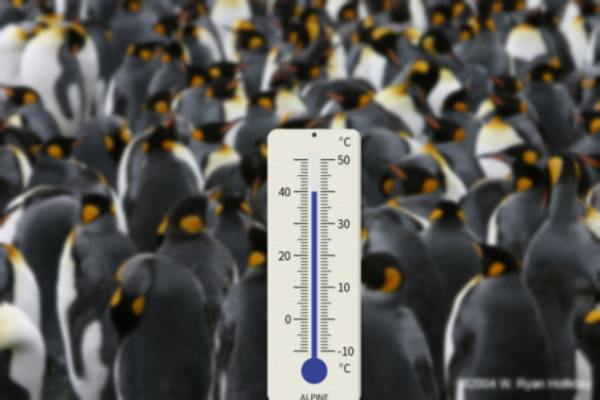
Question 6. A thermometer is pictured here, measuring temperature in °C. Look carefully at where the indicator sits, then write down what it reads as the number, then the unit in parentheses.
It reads 40 (°C)
